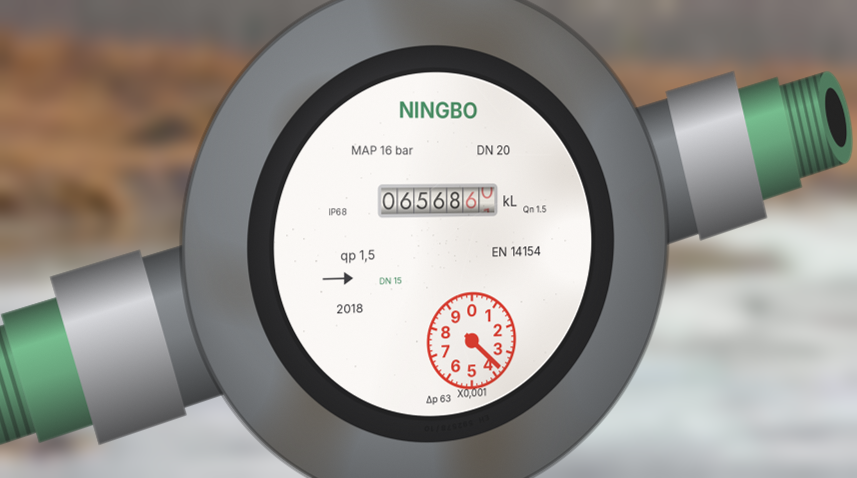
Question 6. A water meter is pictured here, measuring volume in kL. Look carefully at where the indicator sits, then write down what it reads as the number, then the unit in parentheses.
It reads 6568.603 (kL)
